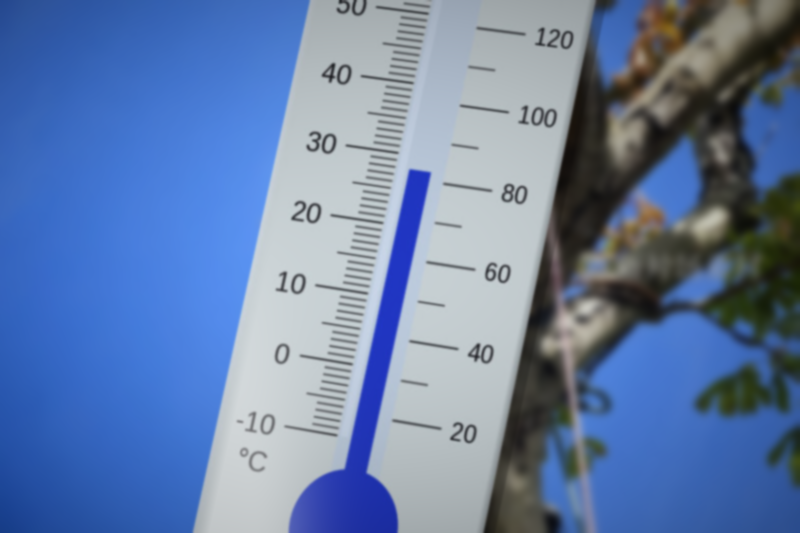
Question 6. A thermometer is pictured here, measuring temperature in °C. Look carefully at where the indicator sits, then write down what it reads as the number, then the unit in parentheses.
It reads 28 (°C)
